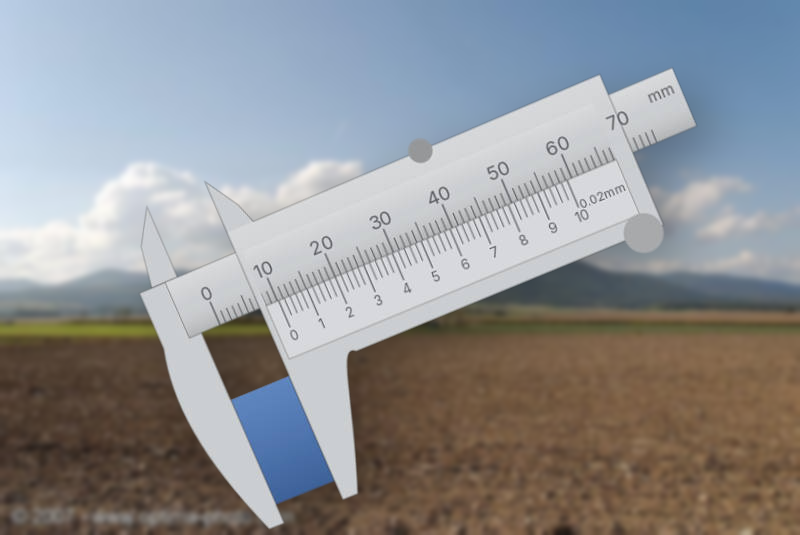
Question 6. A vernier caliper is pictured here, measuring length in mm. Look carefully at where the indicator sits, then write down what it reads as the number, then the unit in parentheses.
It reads 10.2 (mm)
